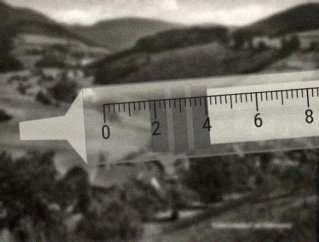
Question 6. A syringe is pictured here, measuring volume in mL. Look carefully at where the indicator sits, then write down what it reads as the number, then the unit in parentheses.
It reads 1.8 (mL)
